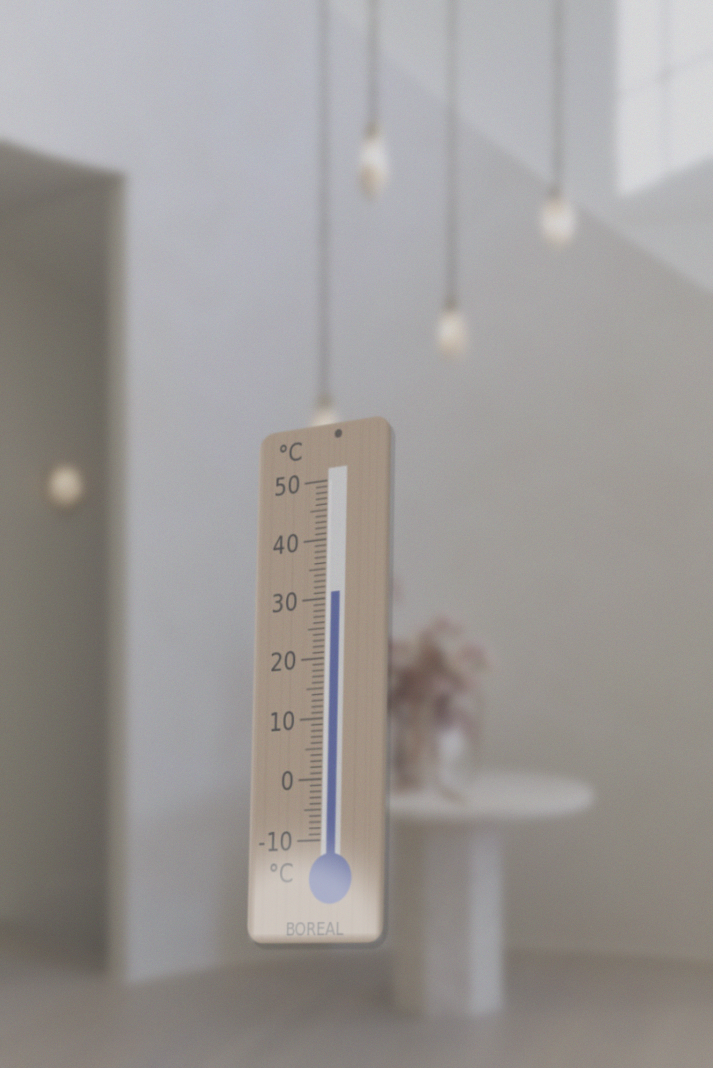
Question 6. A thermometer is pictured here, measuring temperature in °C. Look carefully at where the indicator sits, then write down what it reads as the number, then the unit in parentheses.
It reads 31 (°C)
